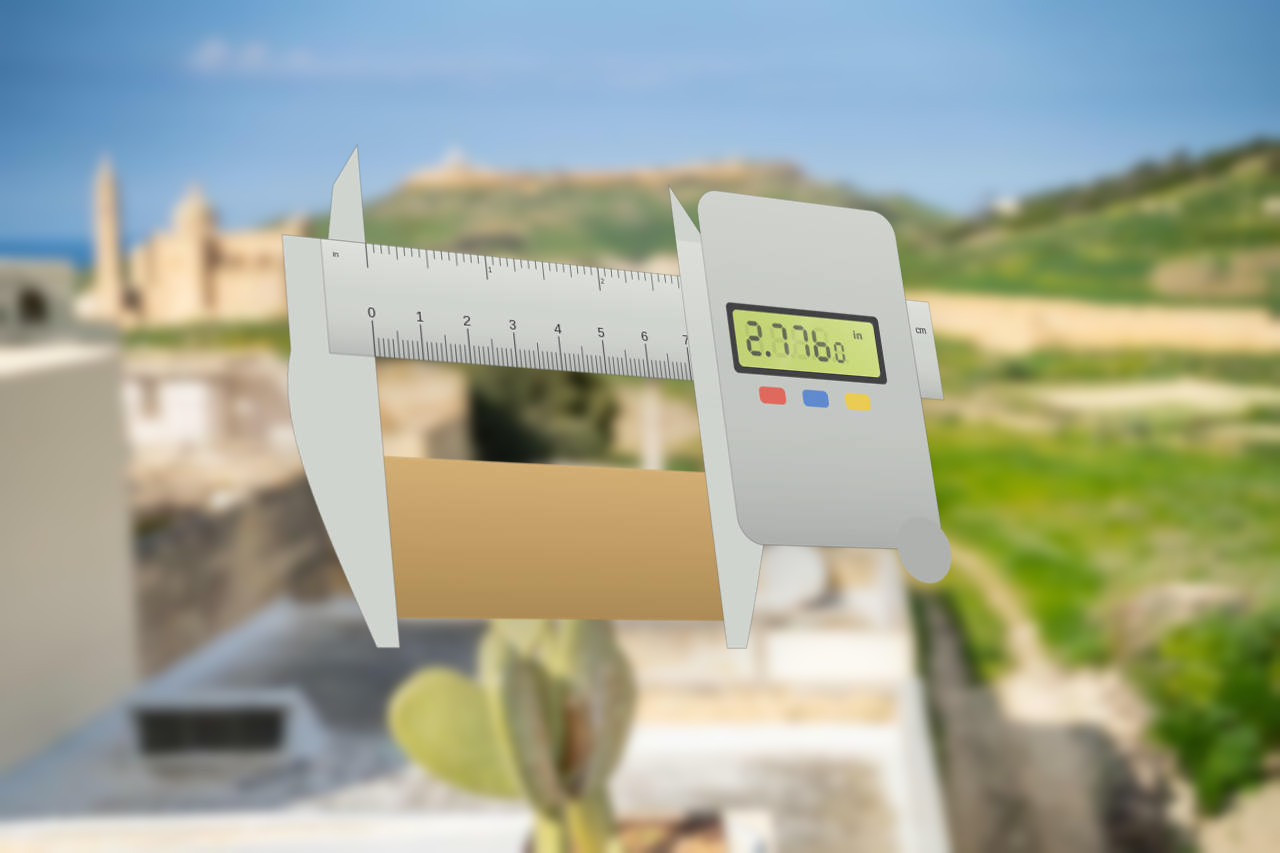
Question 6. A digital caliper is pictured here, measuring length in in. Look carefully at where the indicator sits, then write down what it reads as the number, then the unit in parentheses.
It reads 2.7760 (in)
